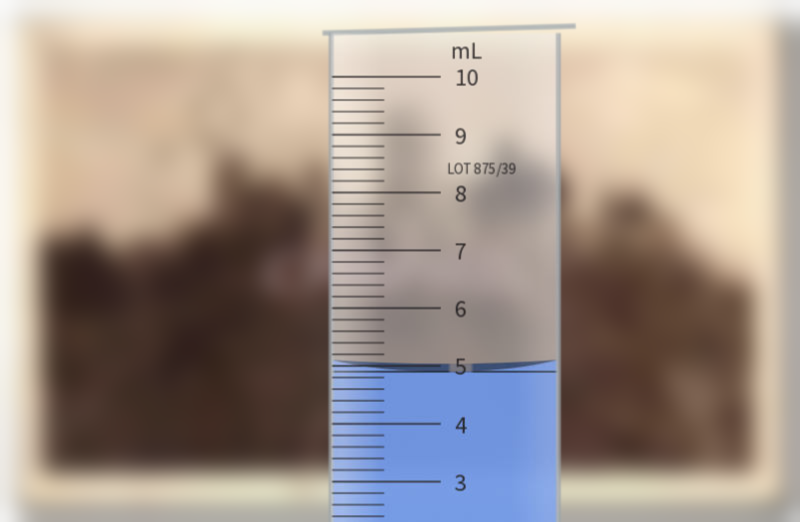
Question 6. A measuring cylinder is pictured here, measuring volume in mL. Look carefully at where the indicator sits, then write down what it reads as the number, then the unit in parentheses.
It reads 4.9 (mL)
